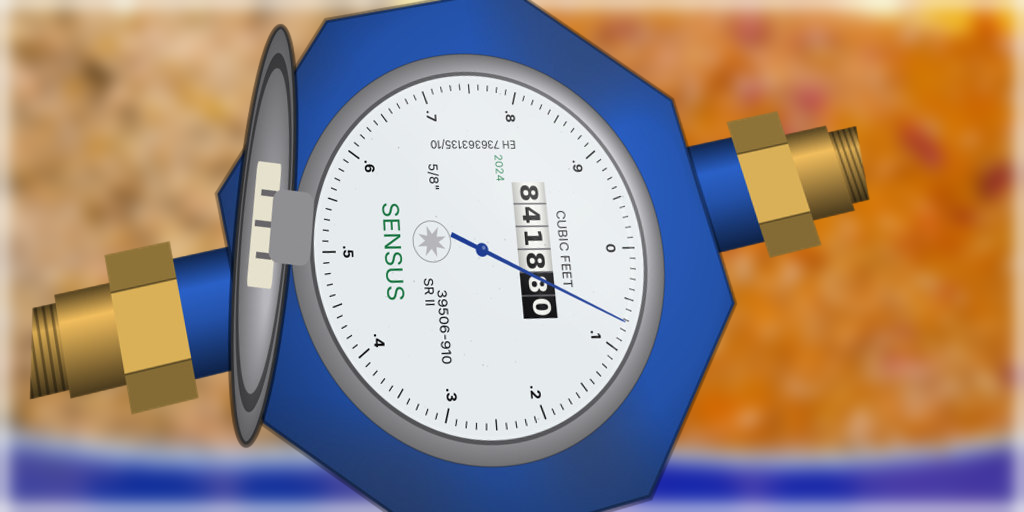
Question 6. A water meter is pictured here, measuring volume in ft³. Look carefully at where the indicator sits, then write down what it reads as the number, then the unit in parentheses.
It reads 841880.07 (ft³)
